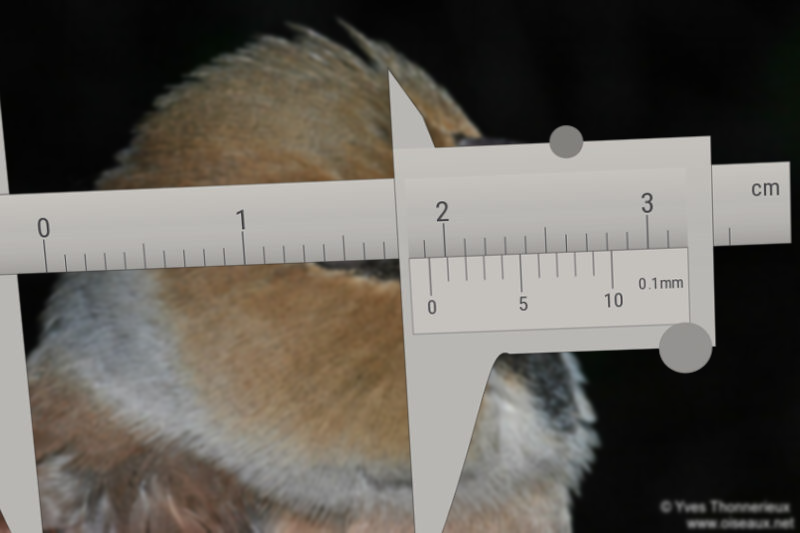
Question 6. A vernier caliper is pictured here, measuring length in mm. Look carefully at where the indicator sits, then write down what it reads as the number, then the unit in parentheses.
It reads 19.2 (mm)
